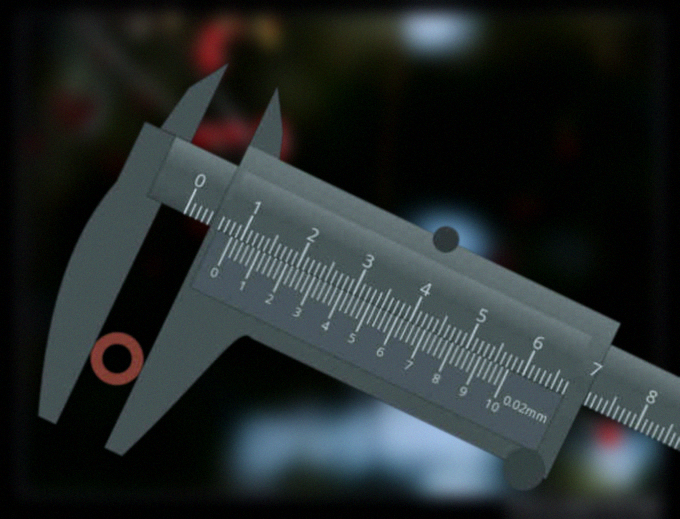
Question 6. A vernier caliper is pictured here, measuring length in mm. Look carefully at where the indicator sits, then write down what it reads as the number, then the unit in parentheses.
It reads 8.5 (mm)
